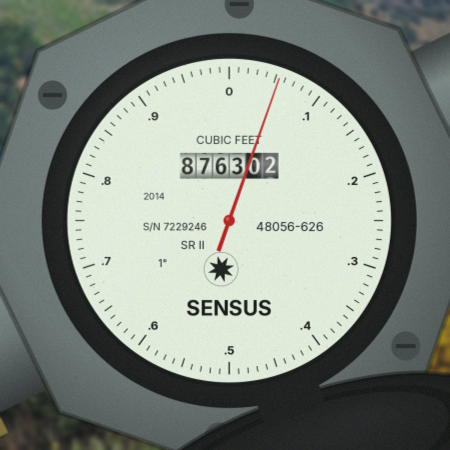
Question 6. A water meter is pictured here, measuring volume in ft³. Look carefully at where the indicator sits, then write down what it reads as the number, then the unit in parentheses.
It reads 876302.05 (ft³)
